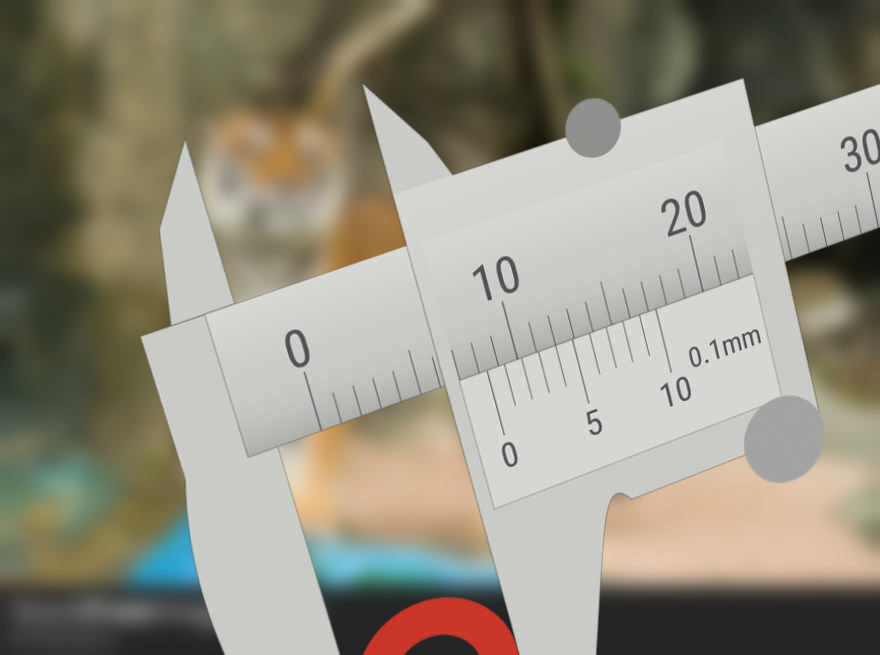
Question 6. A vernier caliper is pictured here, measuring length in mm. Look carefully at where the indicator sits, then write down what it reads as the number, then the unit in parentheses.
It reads 8.4 (mm)
